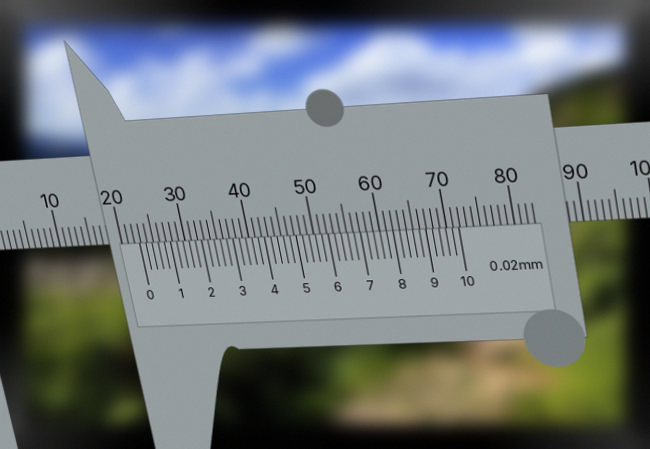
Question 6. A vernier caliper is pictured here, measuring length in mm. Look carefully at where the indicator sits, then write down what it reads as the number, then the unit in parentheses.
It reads 22.8 (mm)
